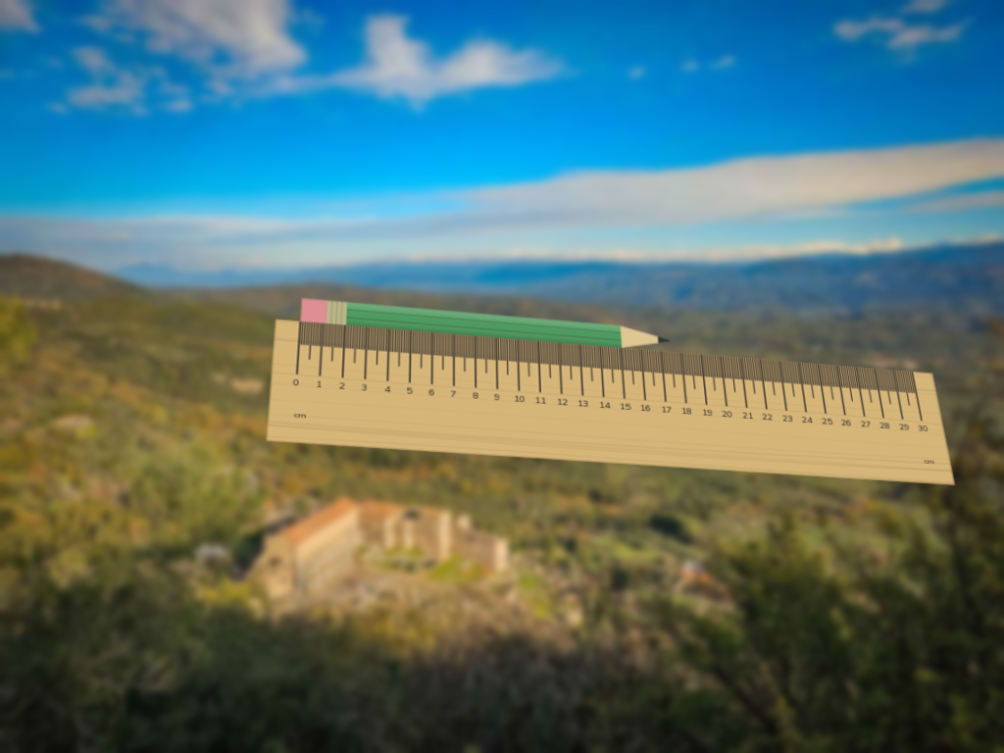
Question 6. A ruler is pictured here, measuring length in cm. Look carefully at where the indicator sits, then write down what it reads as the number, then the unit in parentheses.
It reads 17.5 (cm)
